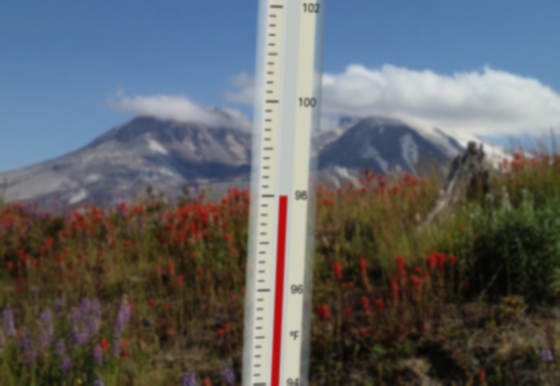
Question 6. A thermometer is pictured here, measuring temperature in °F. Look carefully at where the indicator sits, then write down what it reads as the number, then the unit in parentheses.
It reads 98 (°F)
